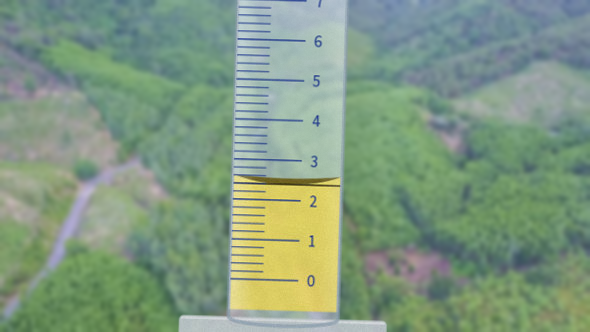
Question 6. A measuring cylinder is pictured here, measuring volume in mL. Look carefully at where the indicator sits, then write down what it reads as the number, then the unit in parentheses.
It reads 2.4 (mL)
